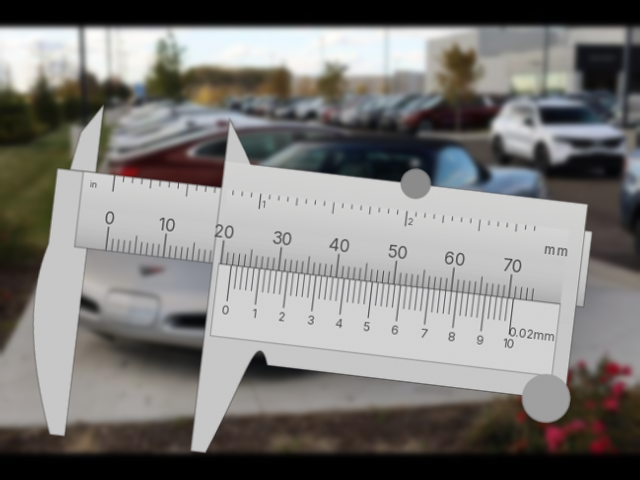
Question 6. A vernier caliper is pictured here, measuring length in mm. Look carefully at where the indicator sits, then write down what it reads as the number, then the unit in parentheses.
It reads 21.8 (mm)
